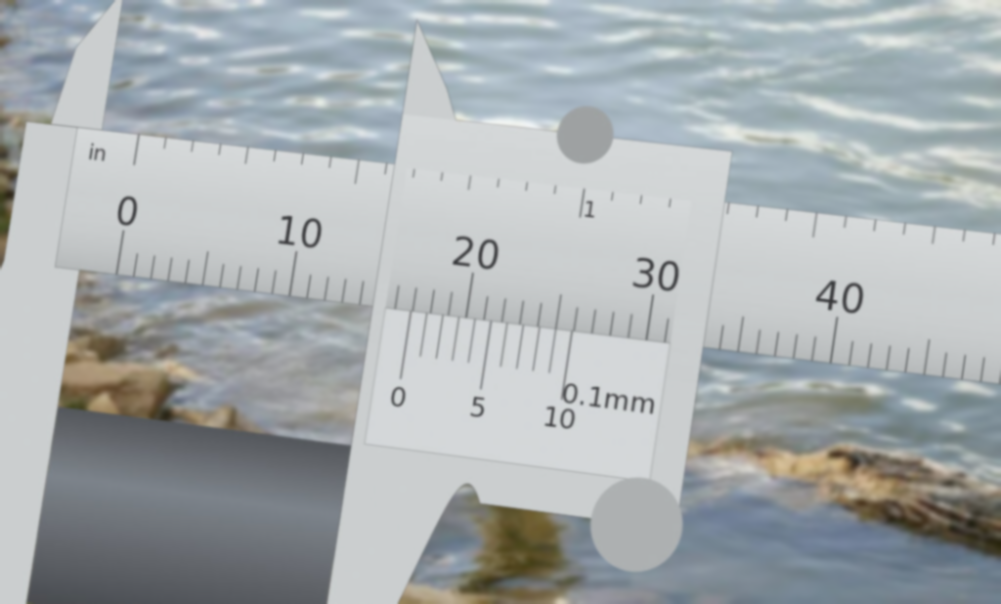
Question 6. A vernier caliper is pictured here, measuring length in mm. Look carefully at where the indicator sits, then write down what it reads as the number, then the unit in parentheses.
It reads 16.9 (mm)
